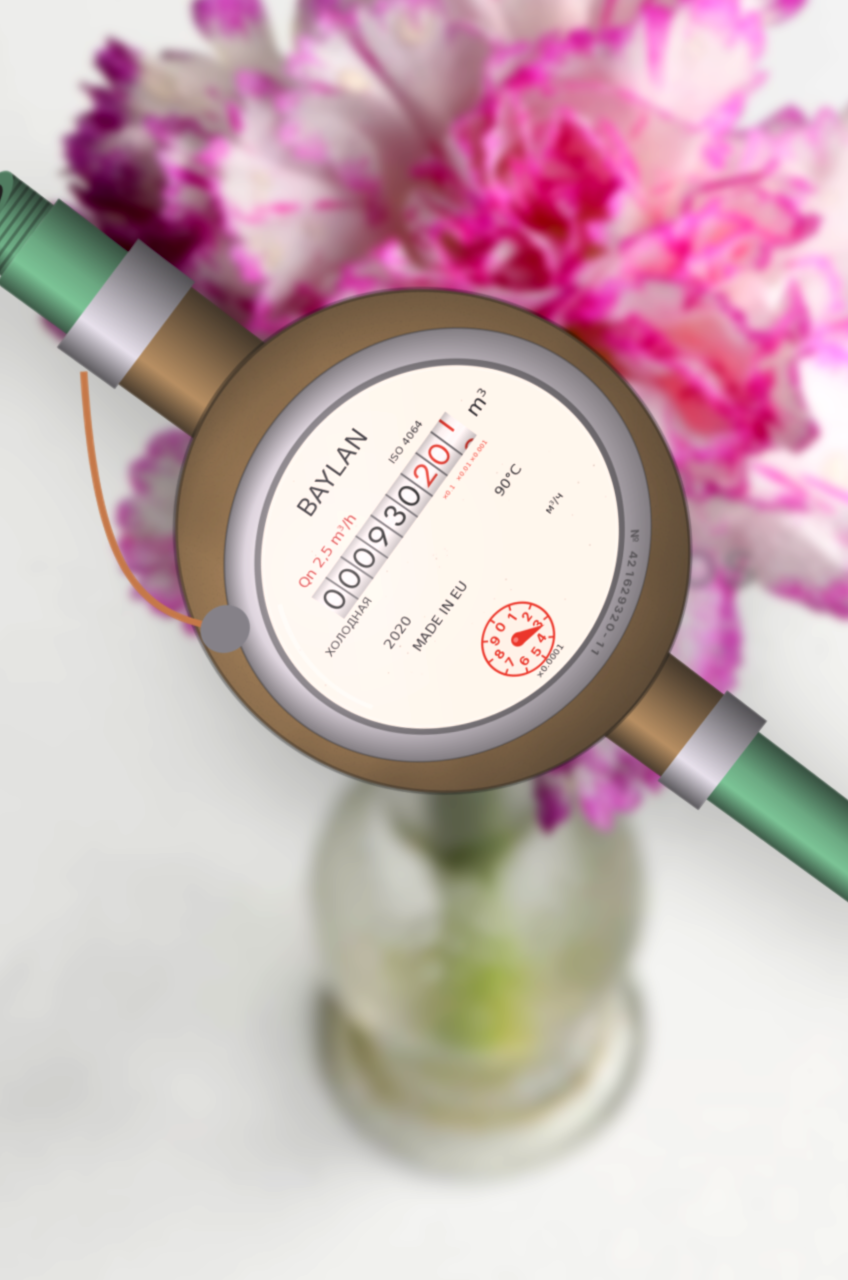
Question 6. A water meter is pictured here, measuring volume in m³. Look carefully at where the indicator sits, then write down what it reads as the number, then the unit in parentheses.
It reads 930.2013 (m³)
